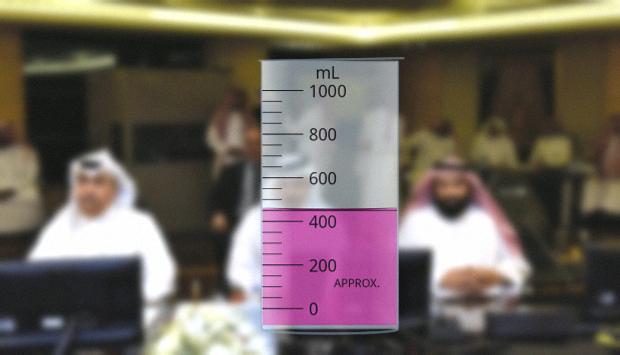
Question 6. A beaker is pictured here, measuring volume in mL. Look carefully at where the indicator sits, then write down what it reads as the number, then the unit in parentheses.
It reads 450 (mL)
